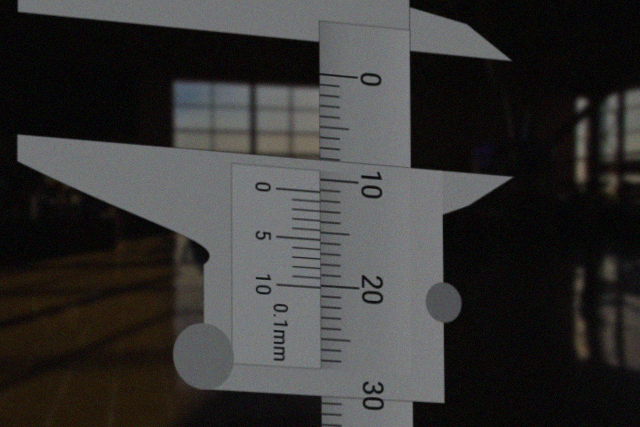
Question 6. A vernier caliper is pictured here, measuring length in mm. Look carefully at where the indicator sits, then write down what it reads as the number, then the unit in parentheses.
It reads 11.2 (mm)
